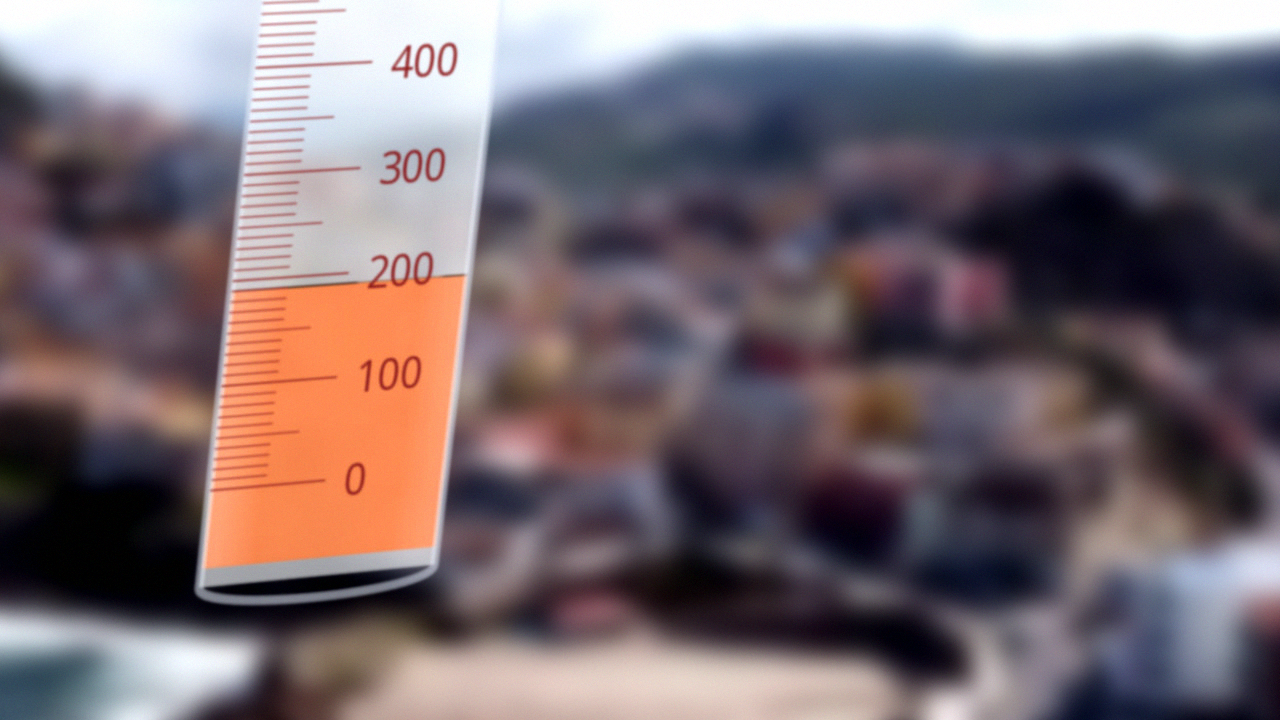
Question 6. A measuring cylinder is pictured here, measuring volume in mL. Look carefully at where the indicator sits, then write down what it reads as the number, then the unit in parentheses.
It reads 190 (mL)
